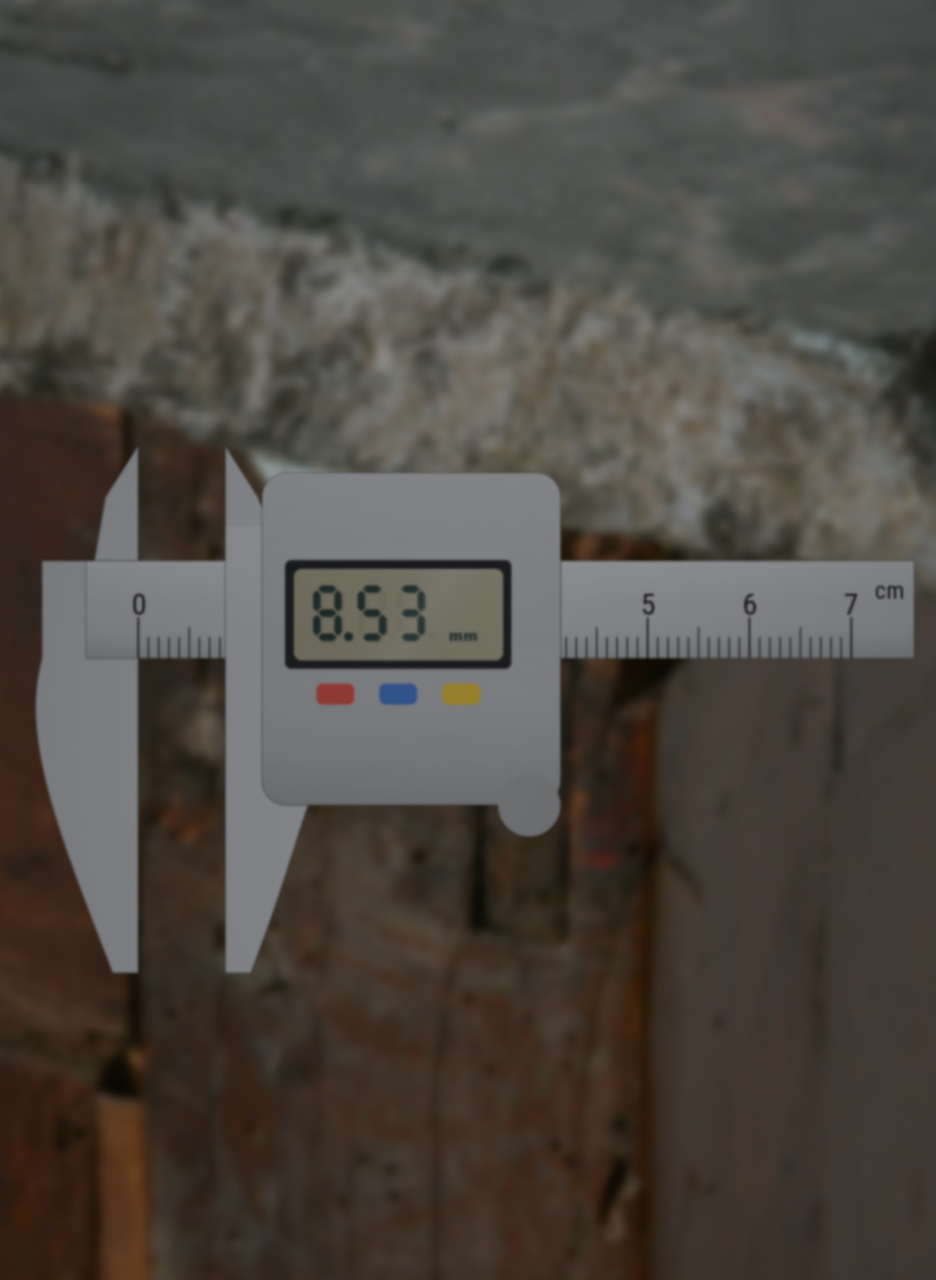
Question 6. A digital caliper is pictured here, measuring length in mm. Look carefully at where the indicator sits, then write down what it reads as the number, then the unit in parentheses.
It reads 8.53 (mm)
